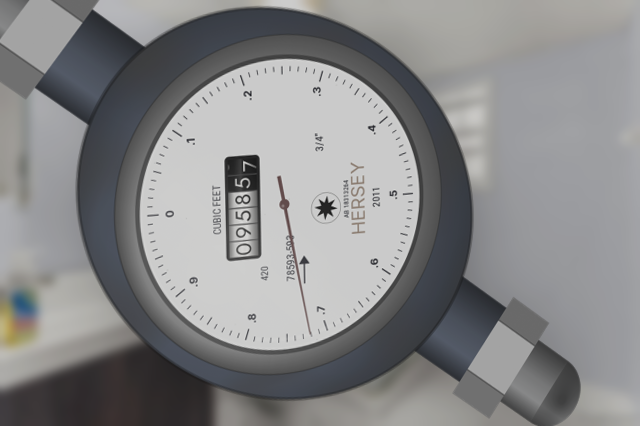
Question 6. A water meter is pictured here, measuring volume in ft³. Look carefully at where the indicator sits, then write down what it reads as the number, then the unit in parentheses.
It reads 95856.72 (ft³)
